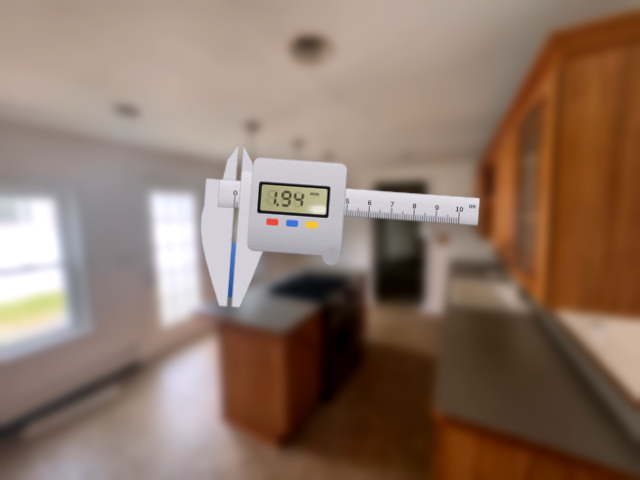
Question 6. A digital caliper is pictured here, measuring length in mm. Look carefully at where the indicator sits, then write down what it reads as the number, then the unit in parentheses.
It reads 1.94 (mm)
